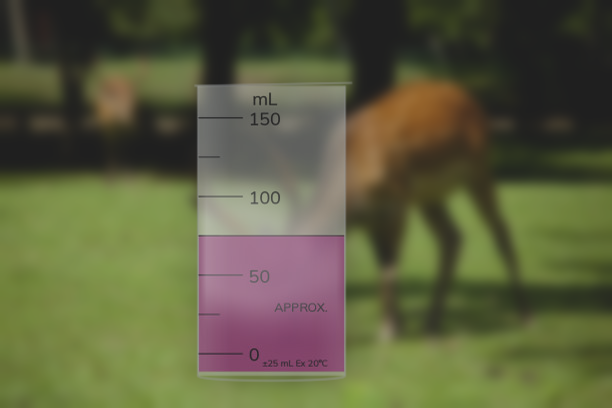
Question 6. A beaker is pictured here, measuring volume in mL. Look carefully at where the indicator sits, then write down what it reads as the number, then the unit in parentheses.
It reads 75 (mL)
